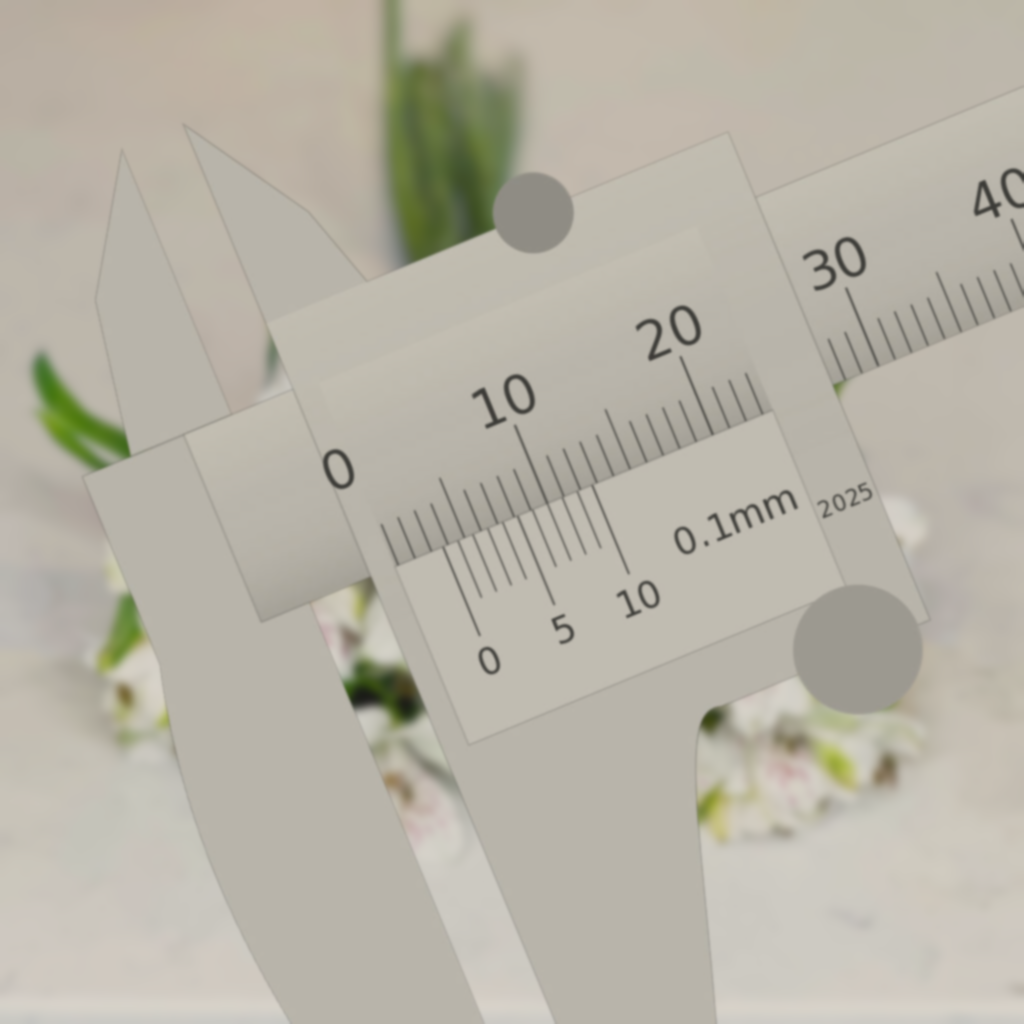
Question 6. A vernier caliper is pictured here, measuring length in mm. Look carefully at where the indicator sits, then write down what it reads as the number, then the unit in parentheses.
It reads 3.7 (mm)
